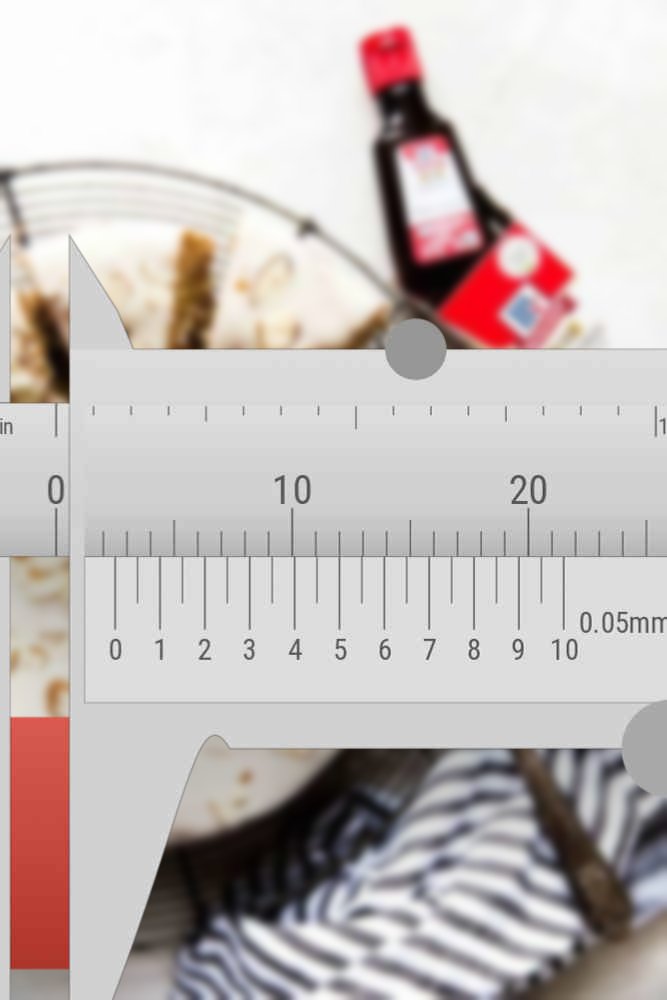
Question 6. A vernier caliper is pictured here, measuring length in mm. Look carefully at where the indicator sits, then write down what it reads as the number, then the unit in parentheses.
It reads 2.50 (mm)
